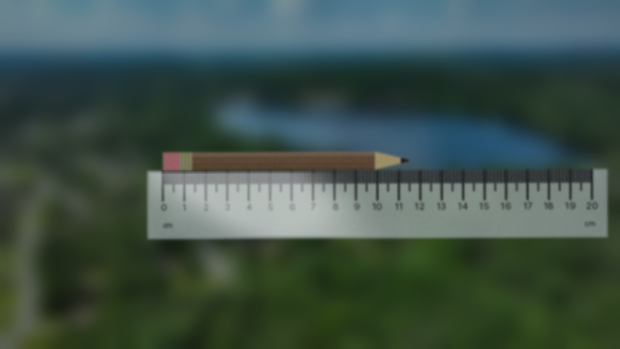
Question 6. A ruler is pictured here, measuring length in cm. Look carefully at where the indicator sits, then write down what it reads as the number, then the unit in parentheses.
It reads 11.5 (cm)
